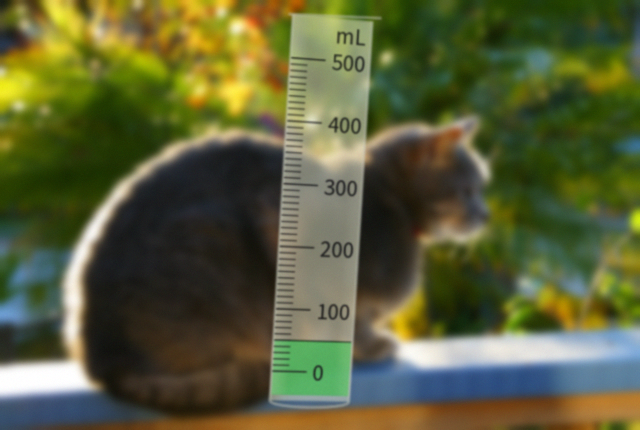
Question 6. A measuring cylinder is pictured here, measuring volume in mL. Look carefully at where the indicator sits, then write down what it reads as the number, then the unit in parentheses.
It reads 50 (mL)
